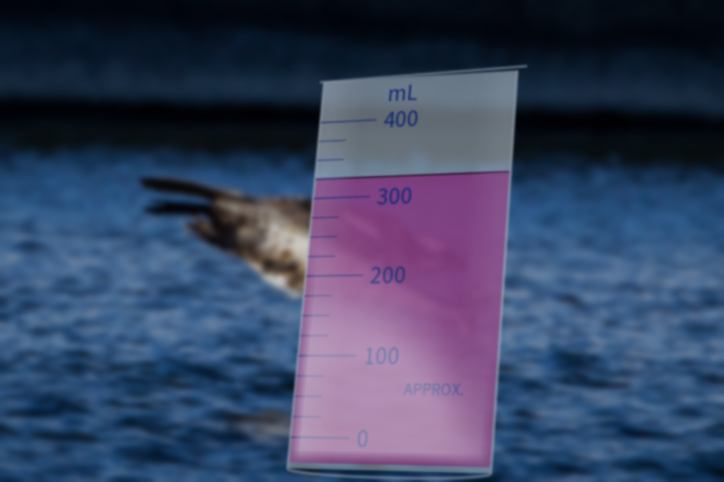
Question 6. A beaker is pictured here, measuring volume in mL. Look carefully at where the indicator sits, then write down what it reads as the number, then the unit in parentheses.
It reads 325 (mL)
